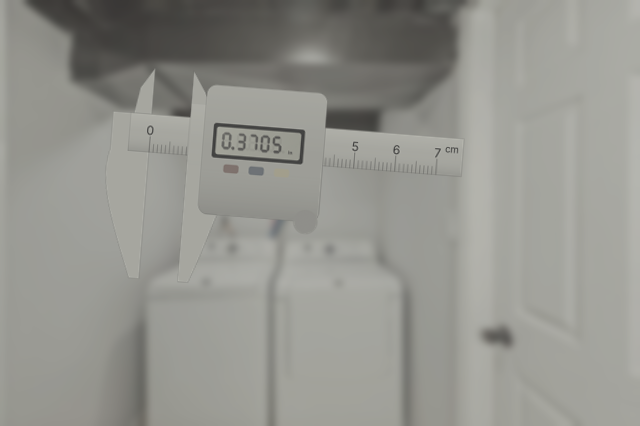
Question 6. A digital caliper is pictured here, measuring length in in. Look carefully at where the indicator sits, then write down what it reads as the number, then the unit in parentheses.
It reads 0.3705 (in)
